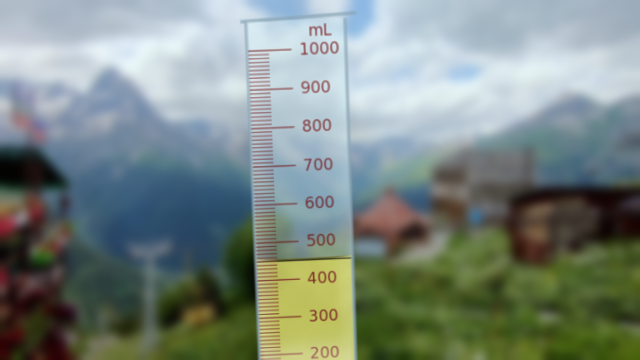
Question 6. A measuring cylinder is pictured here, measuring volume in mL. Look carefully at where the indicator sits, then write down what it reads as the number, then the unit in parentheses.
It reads 450 (mL)
